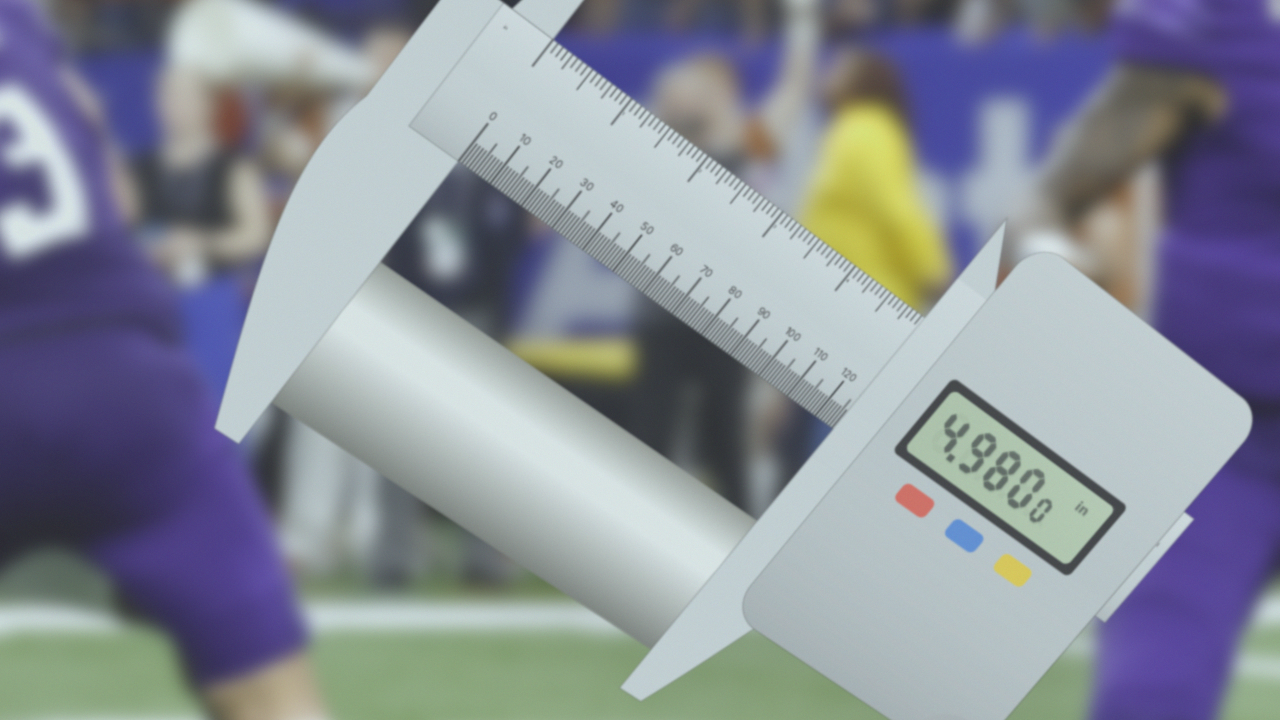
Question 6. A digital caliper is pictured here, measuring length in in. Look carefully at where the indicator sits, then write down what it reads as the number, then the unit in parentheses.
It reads 4.9800 (in)
